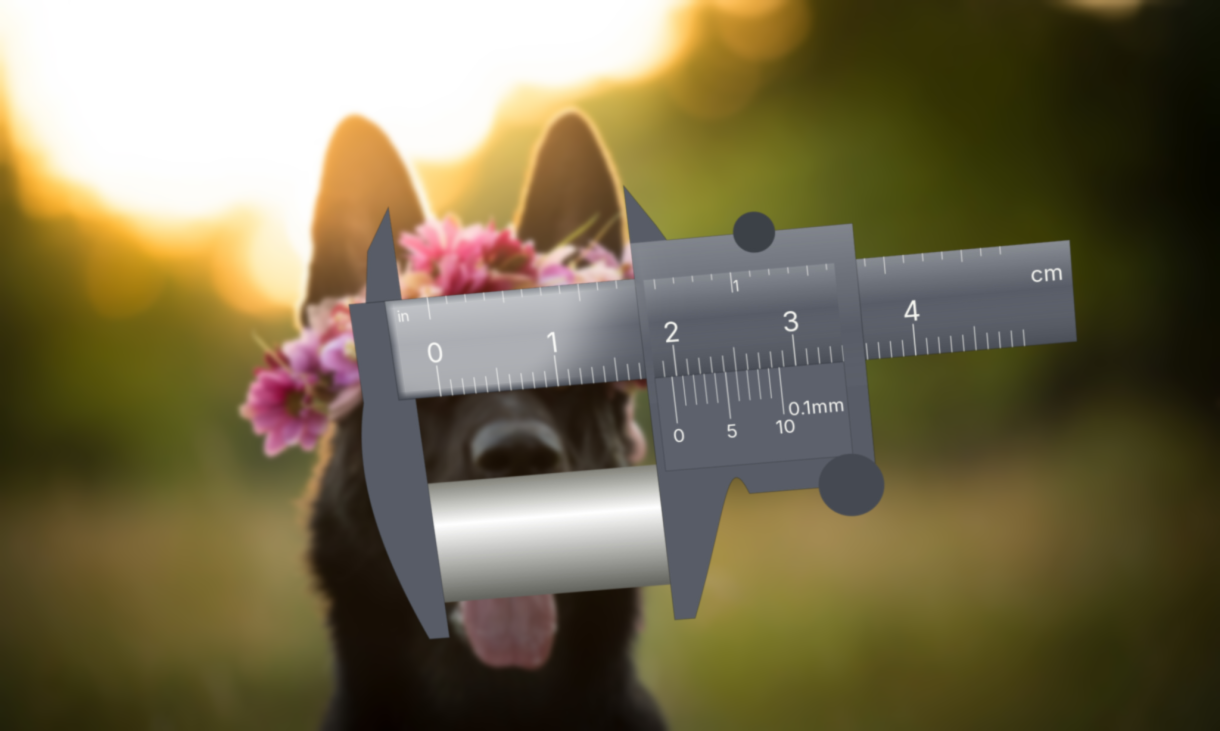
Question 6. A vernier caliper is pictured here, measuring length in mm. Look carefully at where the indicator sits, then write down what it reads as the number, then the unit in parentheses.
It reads 19.6 (mm)
